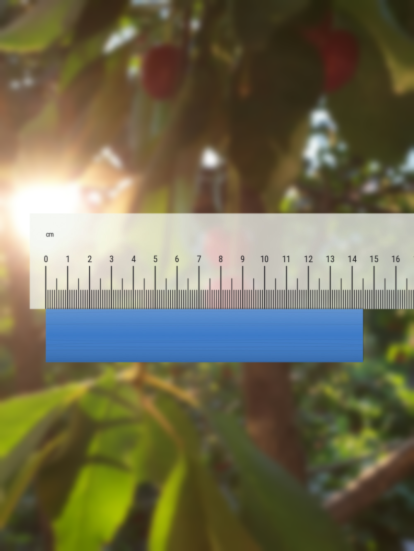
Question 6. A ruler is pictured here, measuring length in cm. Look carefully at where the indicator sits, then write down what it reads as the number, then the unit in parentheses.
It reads 14.5 (cm)
